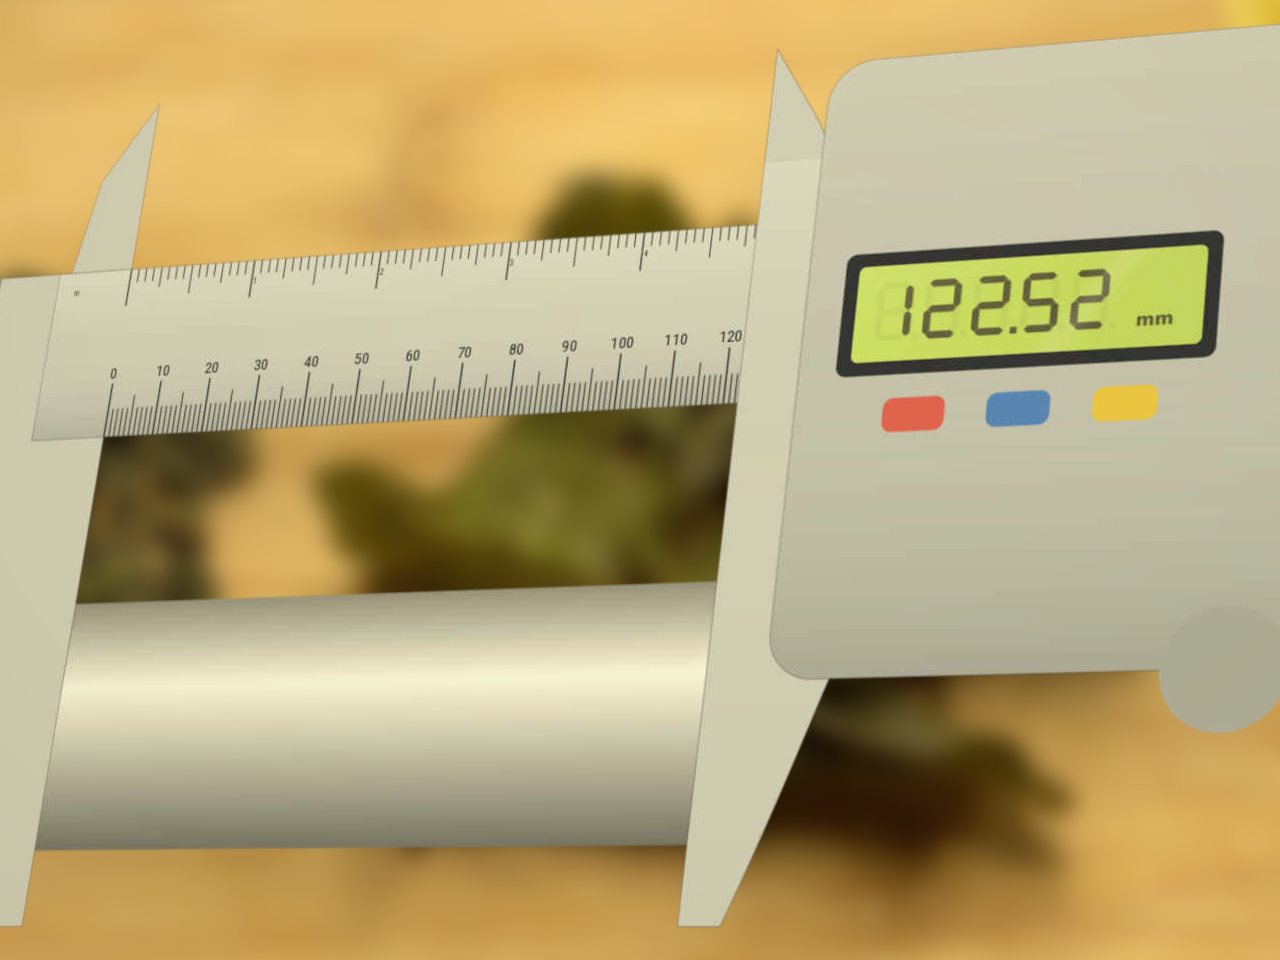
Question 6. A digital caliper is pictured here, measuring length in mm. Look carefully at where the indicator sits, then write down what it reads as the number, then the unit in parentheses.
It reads 122.52 (mm)
